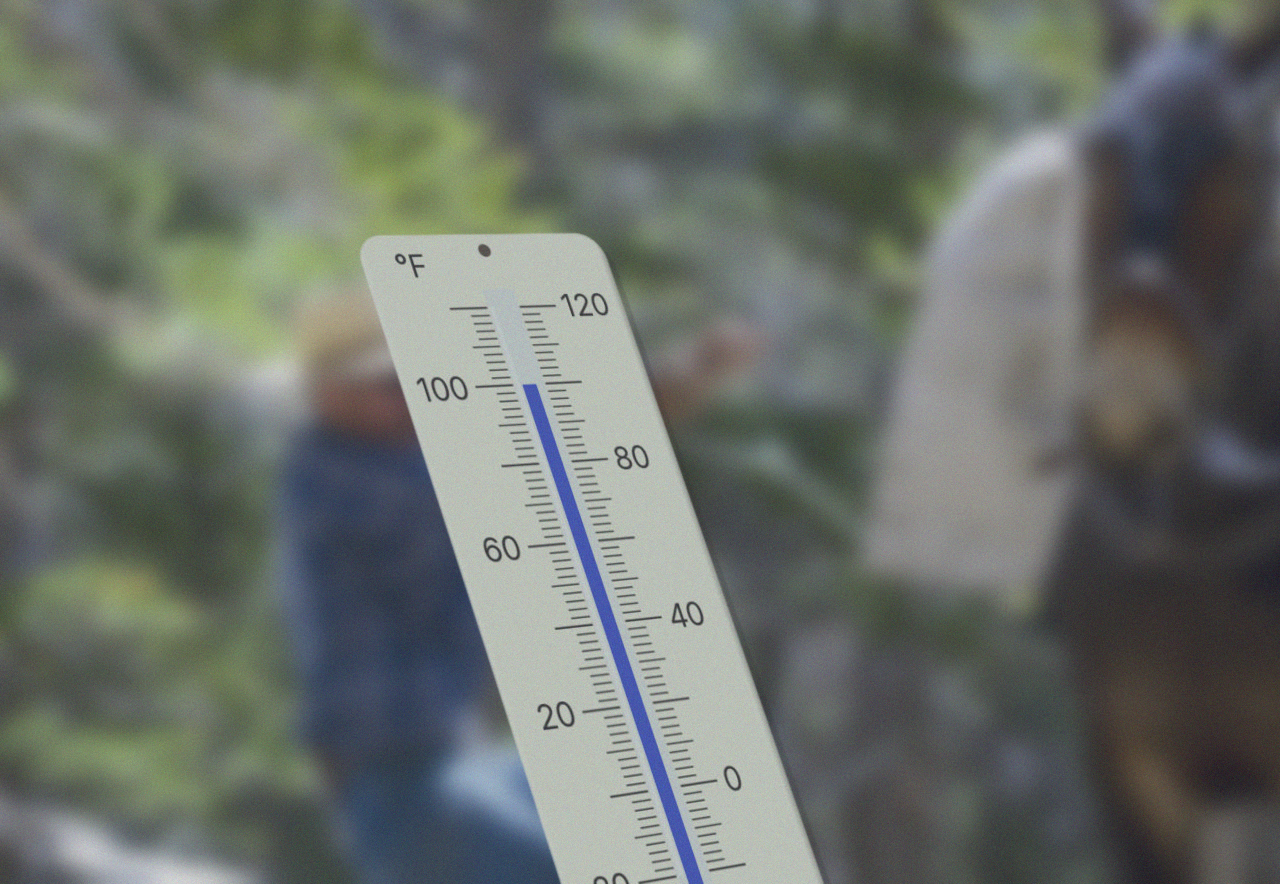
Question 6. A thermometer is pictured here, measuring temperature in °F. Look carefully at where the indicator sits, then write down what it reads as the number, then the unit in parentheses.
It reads 100 (°F)
